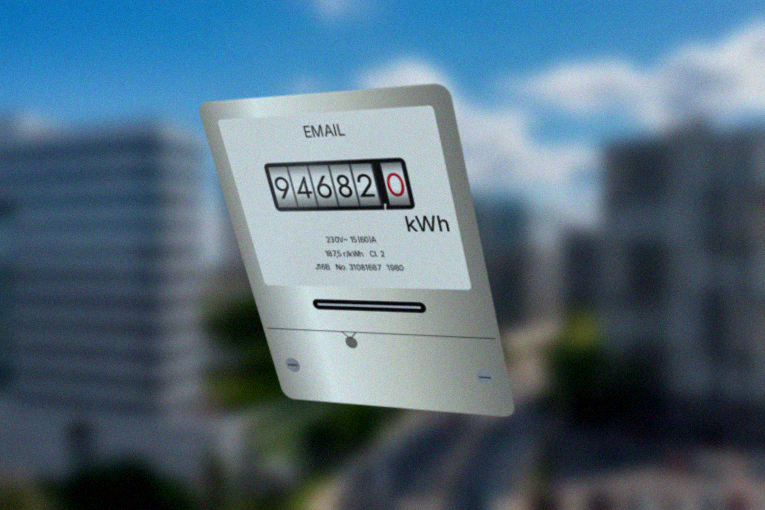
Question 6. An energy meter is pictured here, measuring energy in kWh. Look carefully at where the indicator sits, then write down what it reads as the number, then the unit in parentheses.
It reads 94682.0 (kWh)
